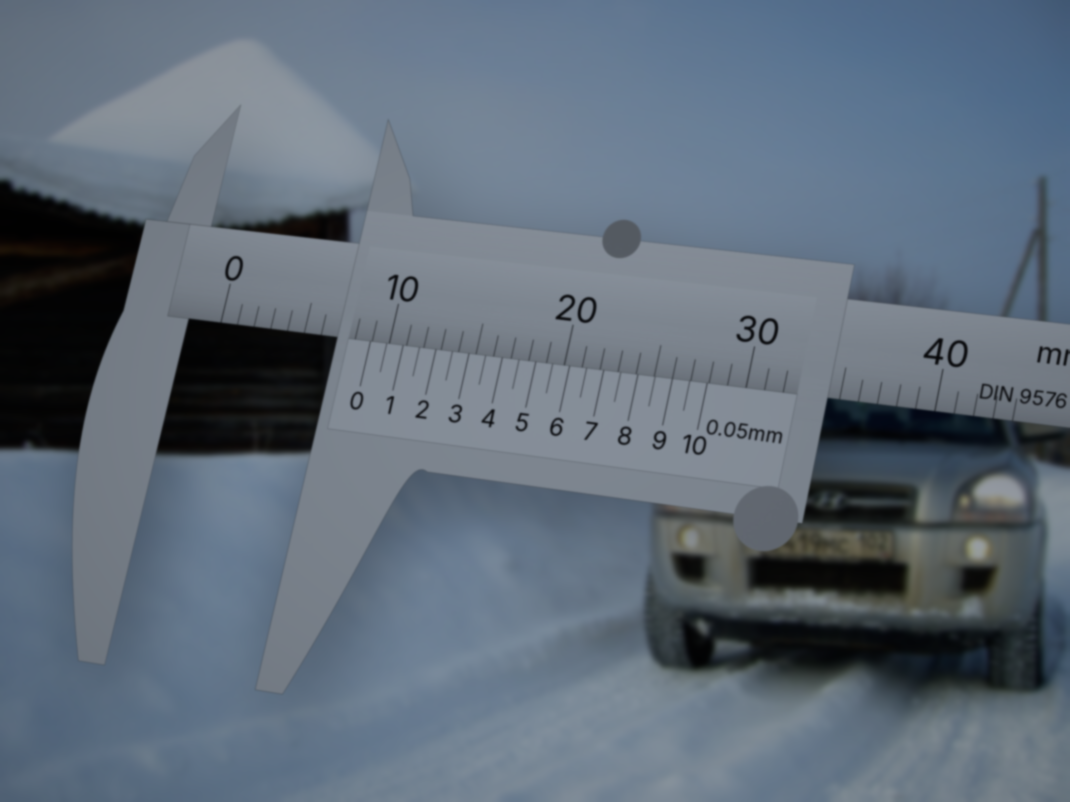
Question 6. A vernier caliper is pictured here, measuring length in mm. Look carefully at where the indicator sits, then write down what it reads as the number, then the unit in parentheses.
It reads 8.9 (mm)
